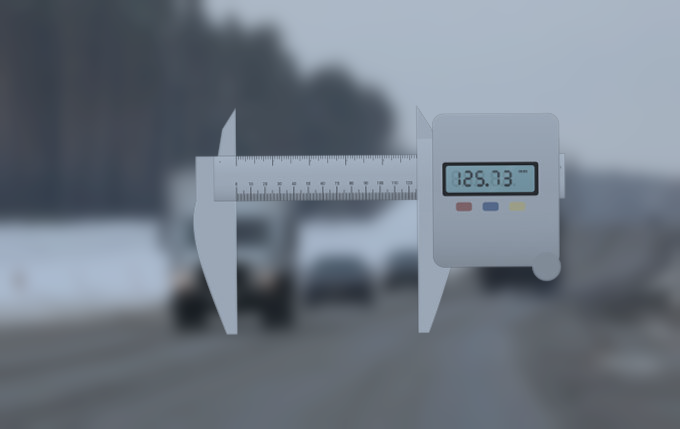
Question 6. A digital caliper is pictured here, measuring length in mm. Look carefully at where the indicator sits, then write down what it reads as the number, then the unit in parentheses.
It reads 125.73 (mm)
